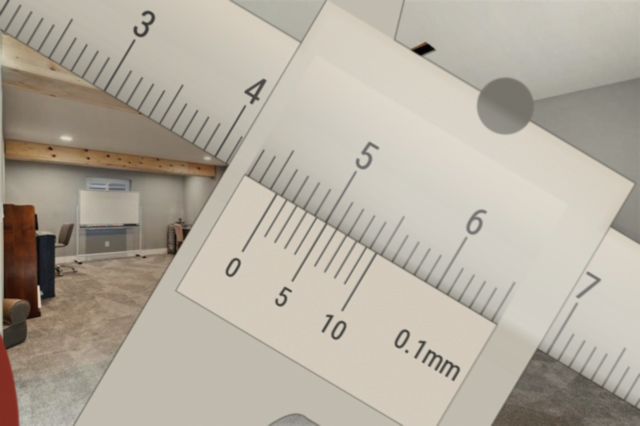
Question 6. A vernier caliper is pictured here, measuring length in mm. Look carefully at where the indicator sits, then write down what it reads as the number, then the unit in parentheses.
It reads 45.6 (mm)
